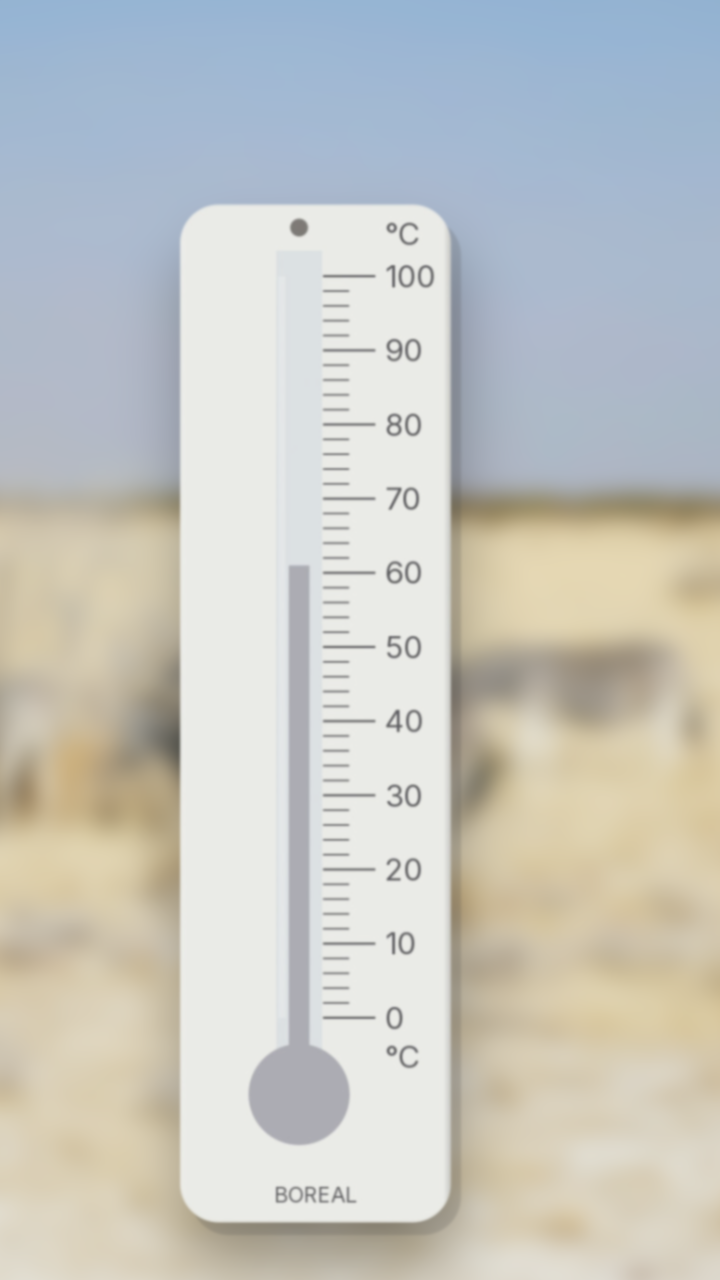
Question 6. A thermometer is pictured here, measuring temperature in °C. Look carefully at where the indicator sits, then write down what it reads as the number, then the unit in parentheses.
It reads 61 (°C)
